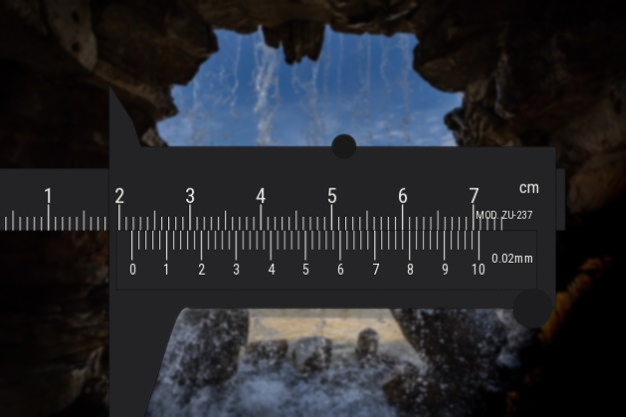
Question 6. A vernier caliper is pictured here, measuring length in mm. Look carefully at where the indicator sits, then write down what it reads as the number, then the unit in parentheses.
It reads 21.8 (mm)
